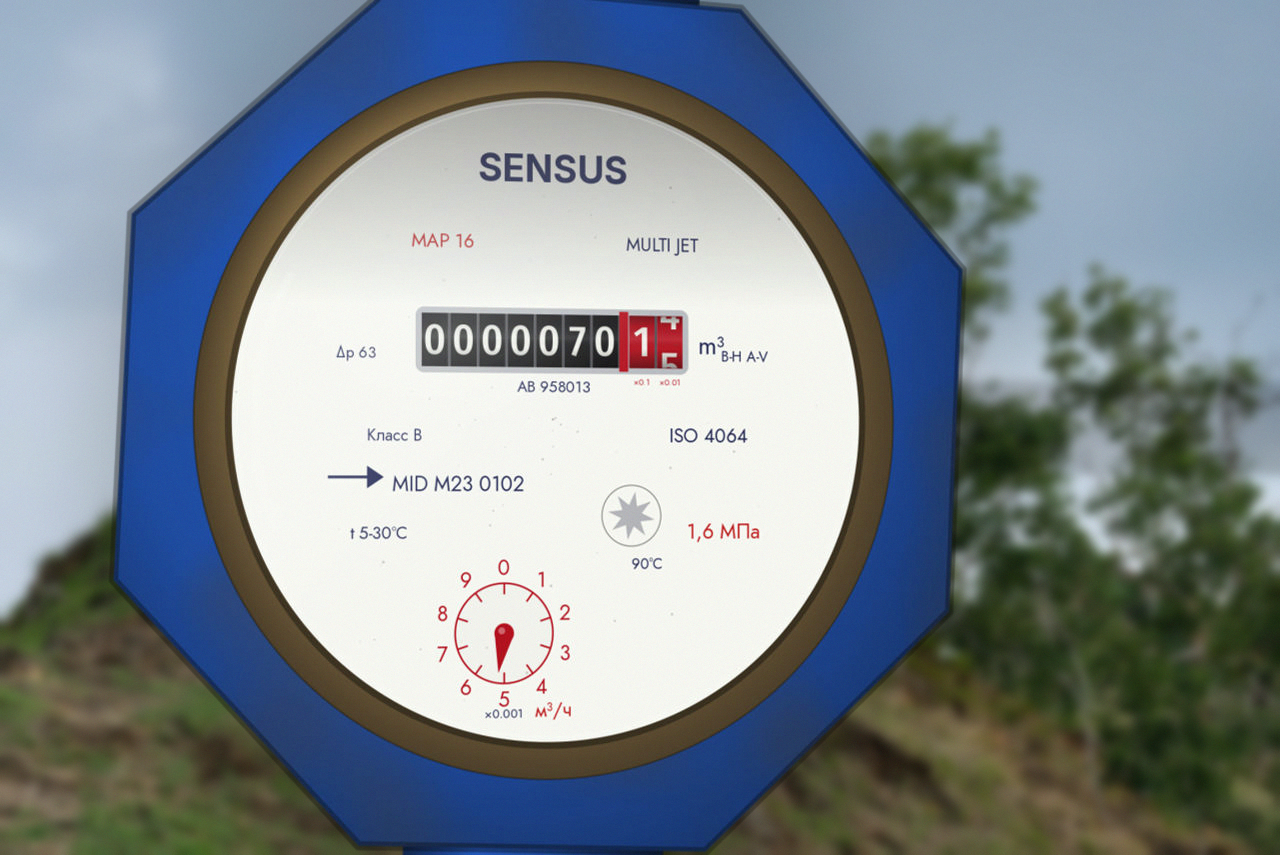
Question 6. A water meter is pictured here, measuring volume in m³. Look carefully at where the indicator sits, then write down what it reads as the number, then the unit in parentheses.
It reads 70.145 (m³)
